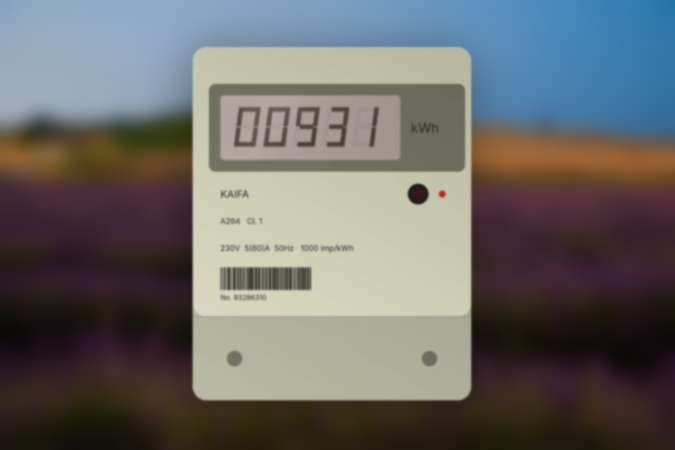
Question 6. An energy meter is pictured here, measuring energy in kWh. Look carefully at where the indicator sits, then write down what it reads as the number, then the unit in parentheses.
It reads 931 (kWh)
